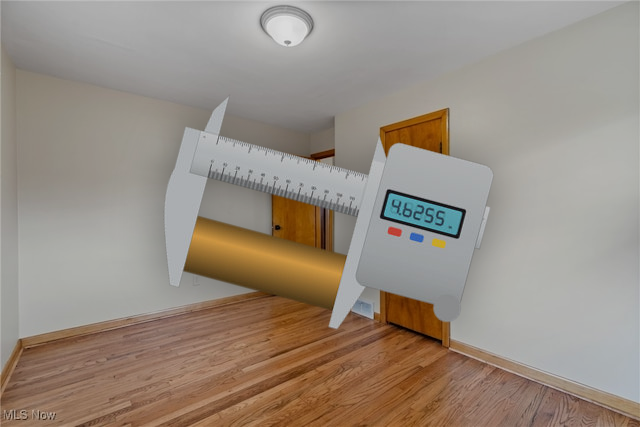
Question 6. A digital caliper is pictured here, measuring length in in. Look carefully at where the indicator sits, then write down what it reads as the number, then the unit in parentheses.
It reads 4.6255 (in)
